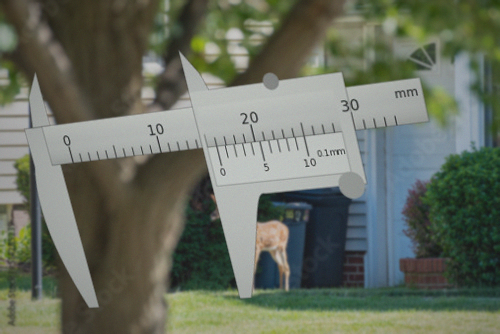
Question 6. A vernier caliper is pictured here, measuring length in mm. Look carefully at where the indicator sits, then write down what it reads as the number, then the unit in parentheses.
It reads 16.0 (mm)
